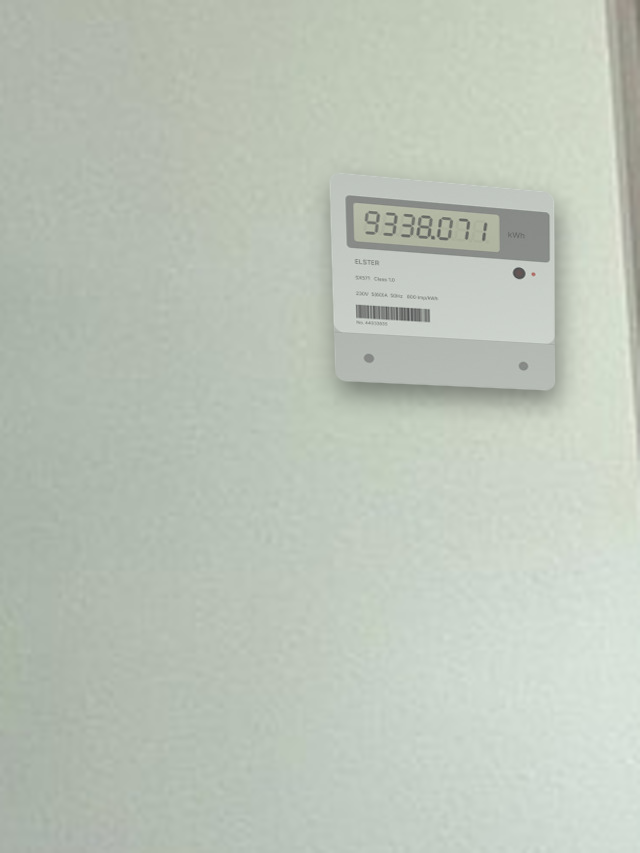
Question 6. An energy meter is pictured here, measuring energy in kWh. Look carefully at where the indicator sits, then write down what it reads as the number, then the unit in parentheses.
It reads 9338.071 (kWh)
